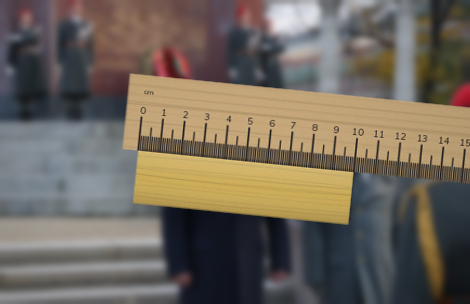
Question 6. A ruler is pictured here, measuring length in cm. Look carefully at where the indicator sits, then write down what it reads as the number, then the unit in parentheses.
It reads 10 (cm)
